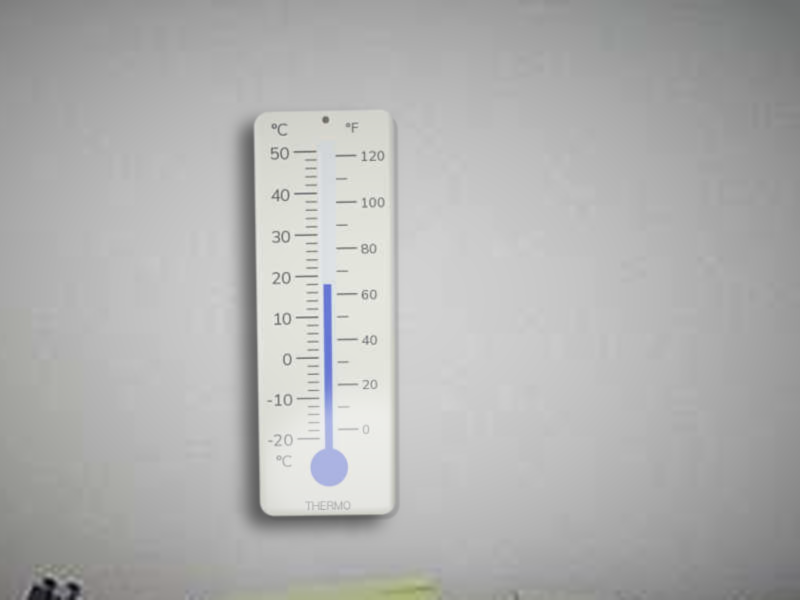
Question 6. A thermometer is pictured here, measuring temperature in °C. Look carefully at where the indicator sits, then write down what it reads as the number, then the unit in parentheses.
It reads 18 (°C)
